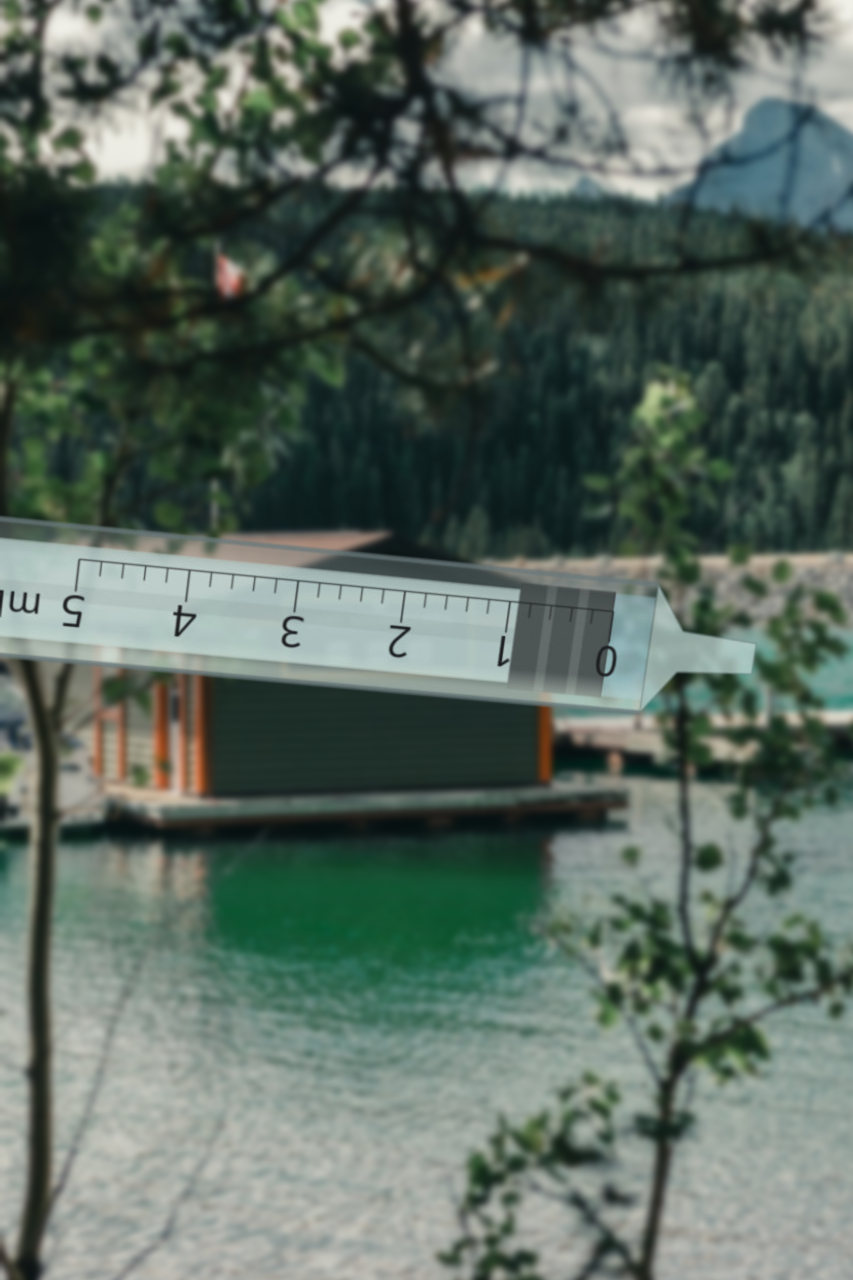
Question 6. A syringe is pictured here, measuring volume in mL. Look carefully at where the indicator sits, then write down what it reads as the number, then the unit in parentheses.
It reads 0 (mL)
